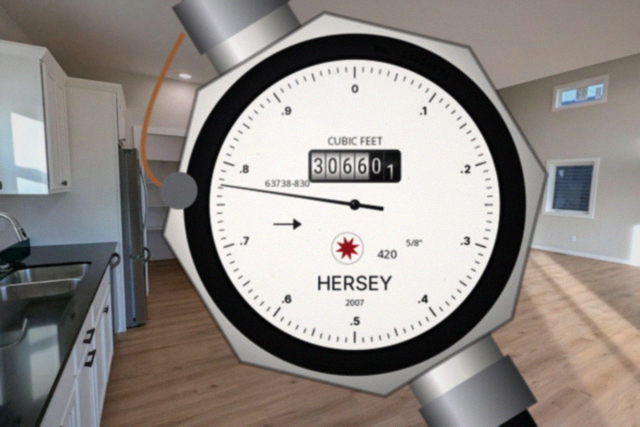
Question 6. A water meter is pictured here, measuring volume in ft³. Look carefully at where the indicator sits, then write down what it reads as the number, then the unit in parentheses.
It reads 306600.77 (ft³)
